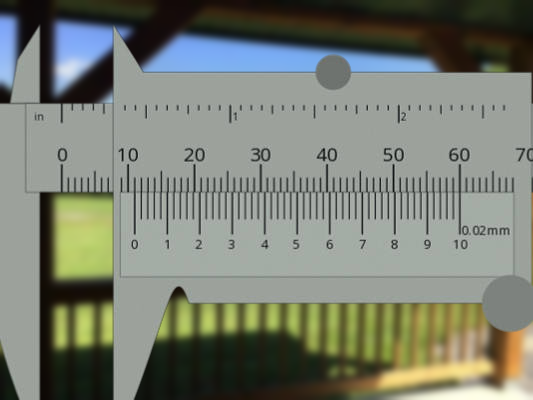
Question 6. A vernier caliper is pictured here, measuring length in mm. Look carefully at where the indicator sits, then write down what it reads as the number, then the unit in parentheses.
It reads 11.0 (mm)
